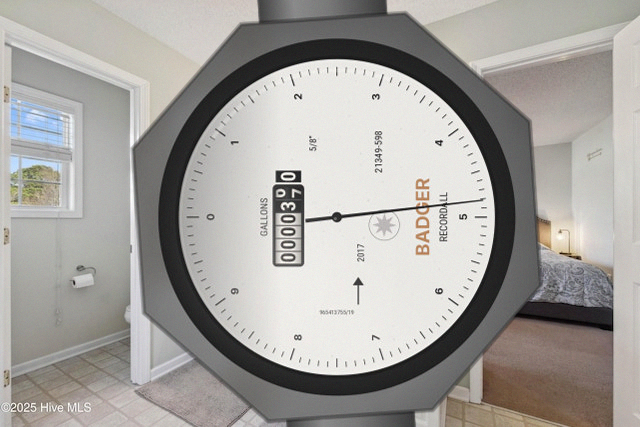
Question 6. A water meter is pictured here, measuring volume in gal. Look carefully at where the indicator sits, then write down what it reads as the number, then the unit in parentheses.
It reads 364.8 (gal)
